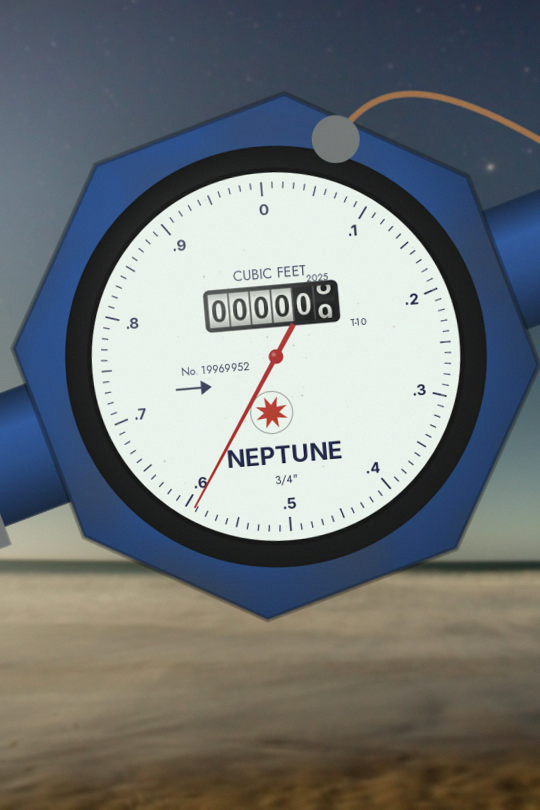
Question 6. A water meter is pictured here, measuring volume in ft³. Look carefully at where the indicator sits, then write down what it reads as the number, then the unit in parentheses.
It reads 8.59 (ft³)
